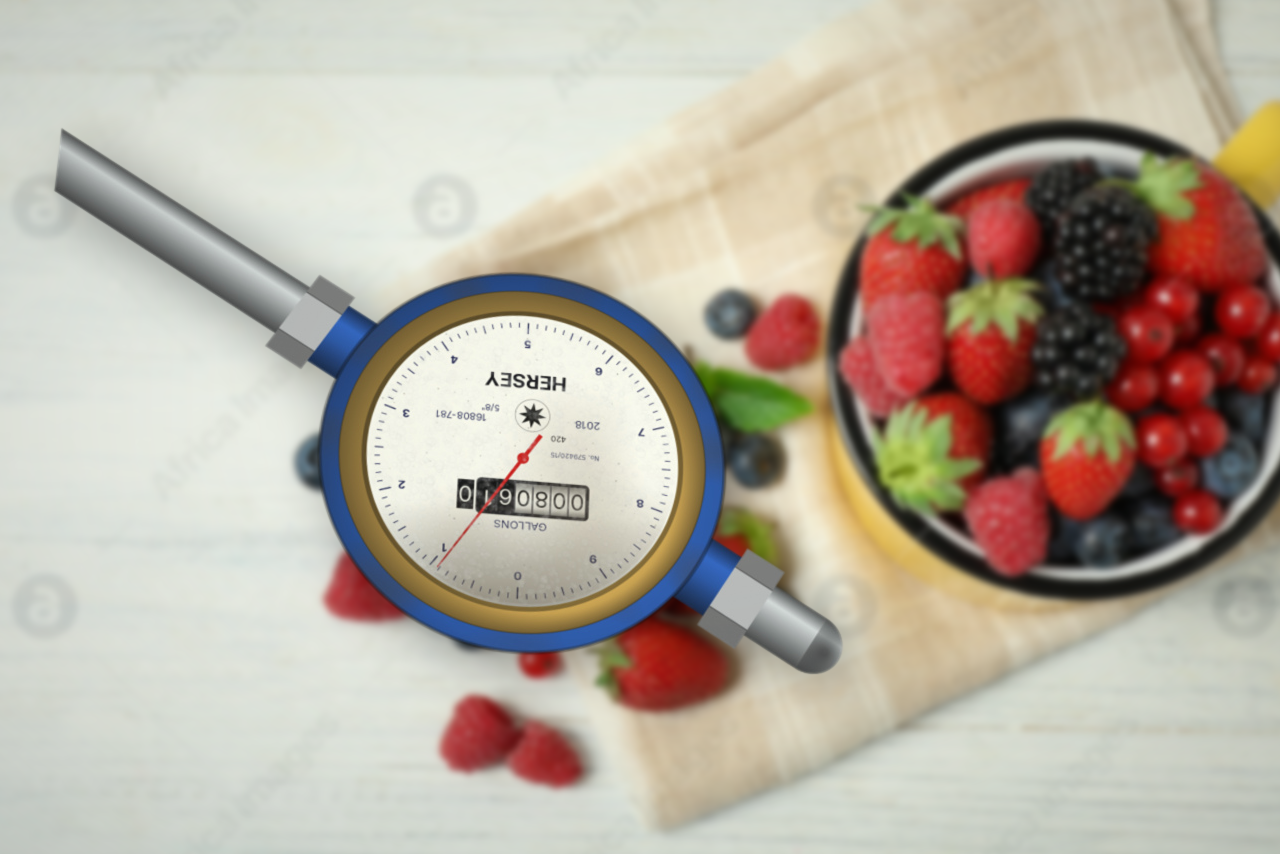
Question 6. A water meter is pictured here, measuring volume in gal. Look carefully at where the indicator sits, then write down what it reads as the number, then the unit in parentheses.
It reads 80610.9 (gal)
